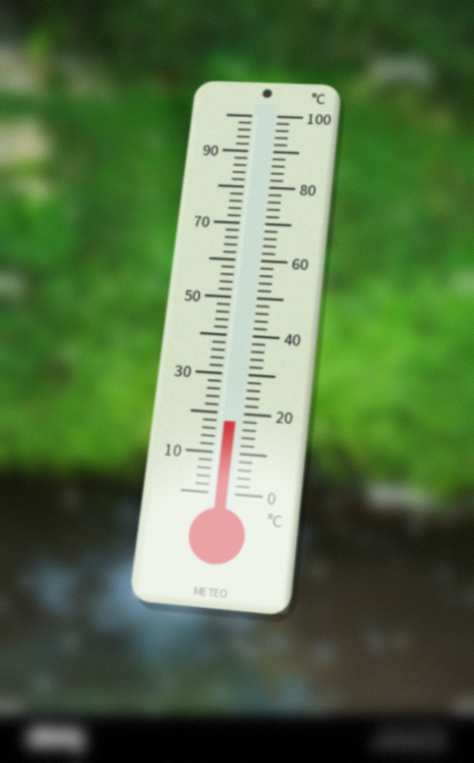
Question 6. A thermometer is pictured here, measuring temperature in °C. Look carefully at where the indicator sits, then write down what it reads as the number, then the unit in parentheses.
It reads 18 (°C)
